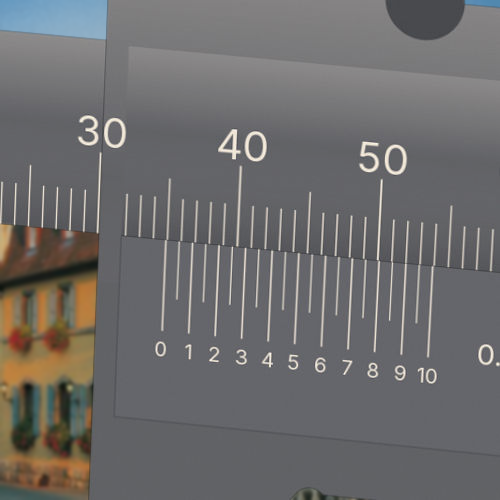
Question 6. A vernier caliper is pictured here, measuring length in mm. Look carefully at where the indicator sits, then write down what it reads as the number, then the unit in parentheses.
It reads 34.9 (mm)
